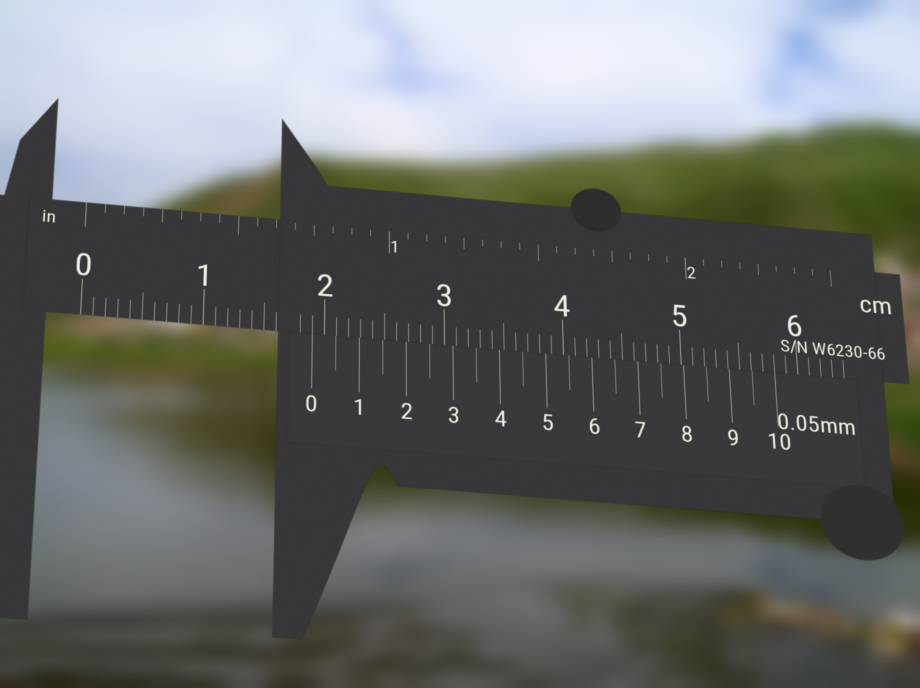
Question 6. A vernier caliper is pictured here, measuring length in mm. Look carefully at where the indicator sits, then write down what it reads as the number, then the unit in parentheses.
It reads 19.0 (mm)
